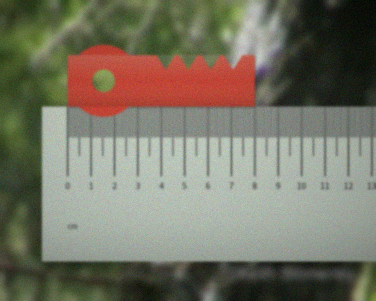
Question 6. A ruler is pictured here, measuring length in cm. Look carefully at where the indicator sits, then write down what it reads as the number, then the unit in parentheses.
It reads 8 (cm)
